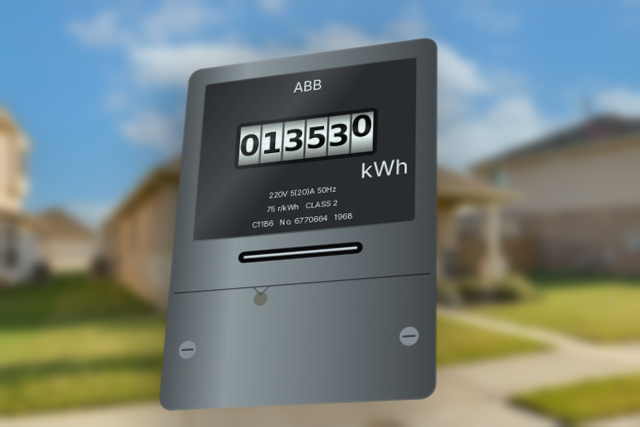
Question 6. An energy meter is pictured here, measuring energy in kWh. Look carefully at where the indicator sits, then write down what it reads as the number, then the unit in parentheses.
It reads 13530 (kWh)
